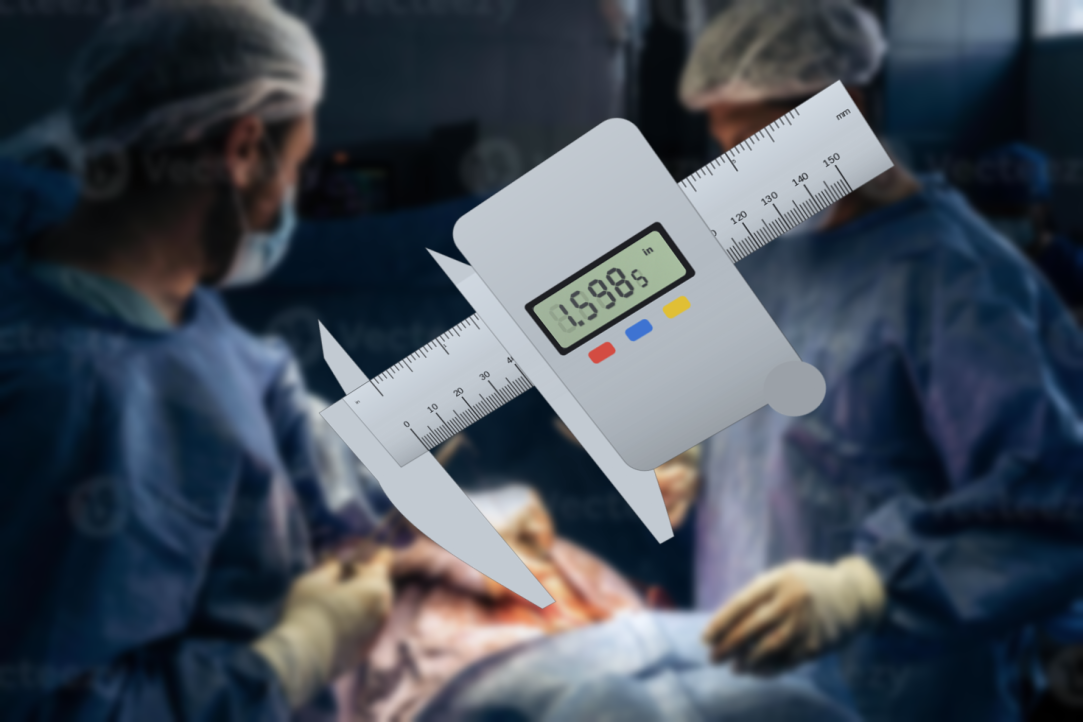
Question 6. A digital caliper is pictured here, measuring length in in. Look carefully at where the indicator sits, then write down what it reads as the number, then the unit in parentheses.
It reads 1.5985 (in)
